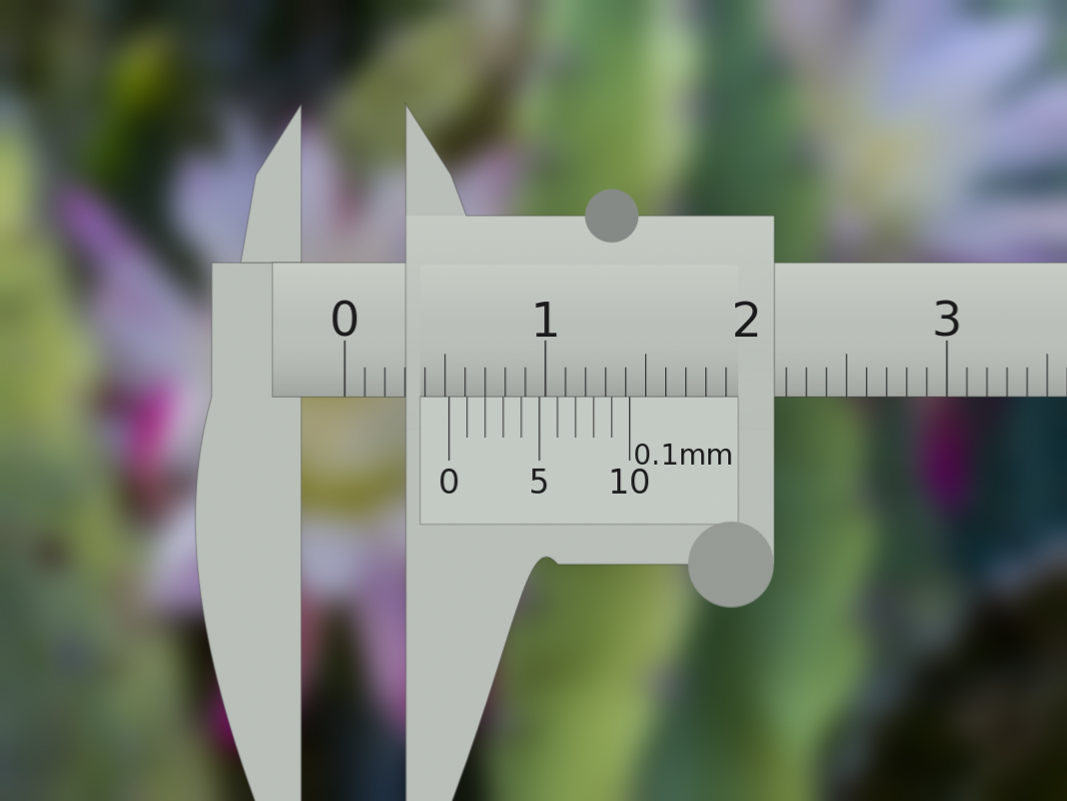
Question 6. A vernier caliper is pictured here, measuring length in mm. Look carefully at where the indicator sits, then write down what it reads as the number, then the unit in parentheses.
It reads 5.2 (mm)
